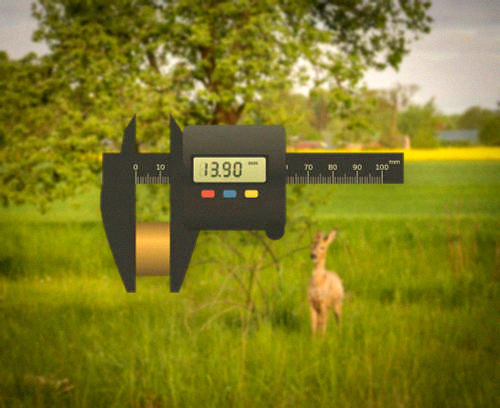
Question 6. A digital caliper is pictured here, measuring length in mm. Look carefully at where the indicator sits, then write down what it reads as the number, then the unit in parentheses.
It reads 13.90 (mm)
